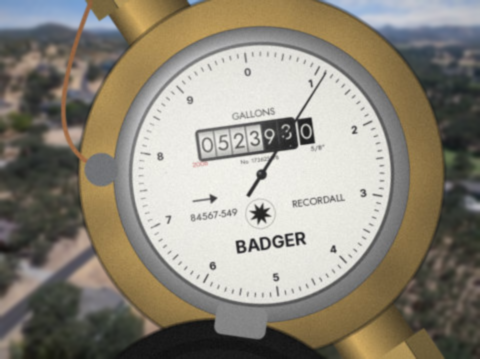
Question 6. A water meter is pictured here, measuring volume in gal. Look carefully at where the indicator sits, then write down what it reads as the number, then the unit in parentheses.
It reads 523931.1 (gal)
